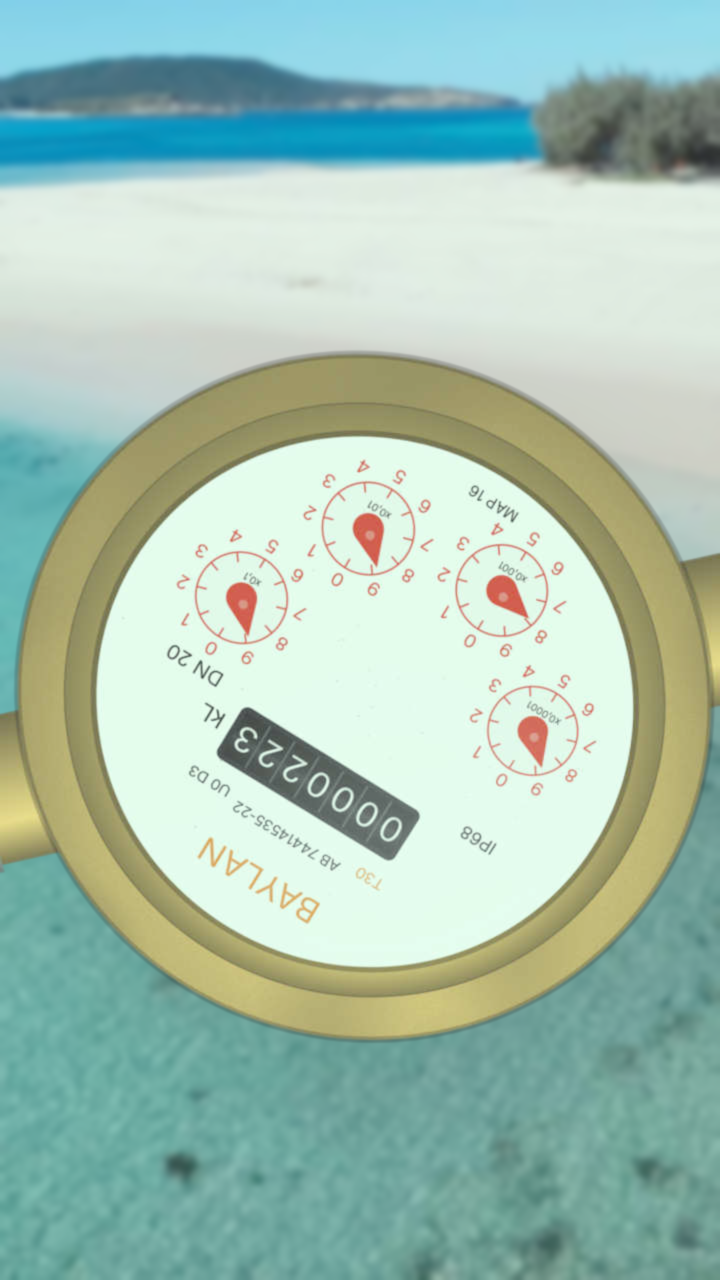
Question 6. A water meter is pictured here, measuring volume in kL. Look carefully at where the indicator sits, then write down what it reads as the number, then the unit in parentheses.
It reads 223.8878 (kL)
